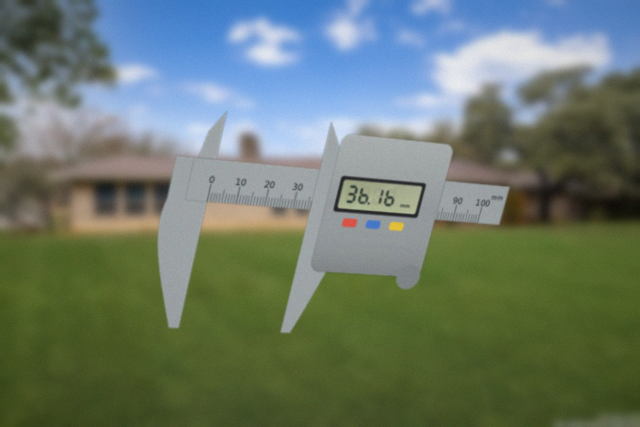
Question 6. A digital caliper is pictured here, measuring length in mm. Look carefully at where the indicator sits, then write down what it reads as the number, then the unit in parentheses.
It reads 36.16 (mm)
